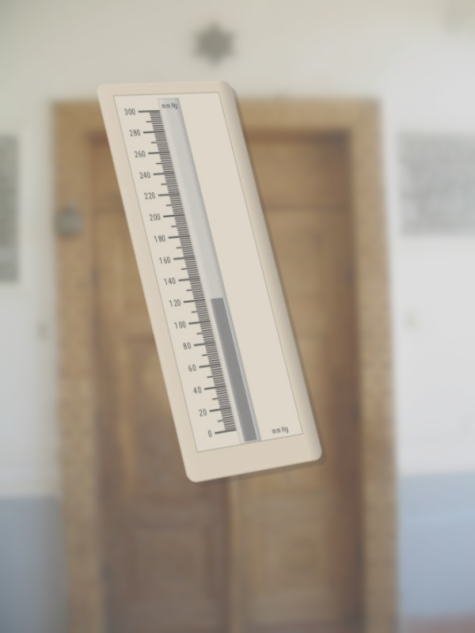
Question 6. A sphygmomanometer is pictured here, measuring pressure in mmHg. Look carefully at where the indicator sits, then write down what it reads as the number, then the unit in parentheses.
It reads 120 (mmHg)
